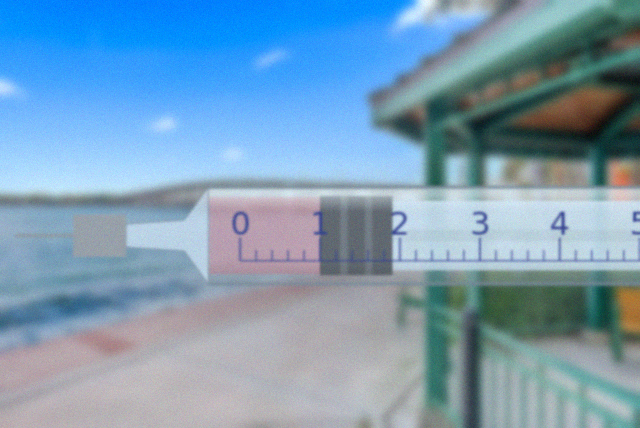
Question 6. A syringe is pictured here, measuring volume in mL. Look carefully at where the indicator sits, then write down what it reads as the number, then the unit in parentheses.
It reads 1 (mL)
